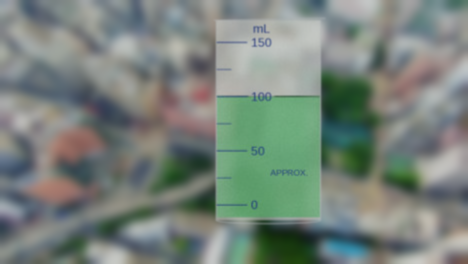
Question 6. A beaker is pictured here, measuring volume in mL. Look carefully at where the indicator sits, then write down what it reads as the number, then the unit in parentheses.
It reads 100 (mL)
